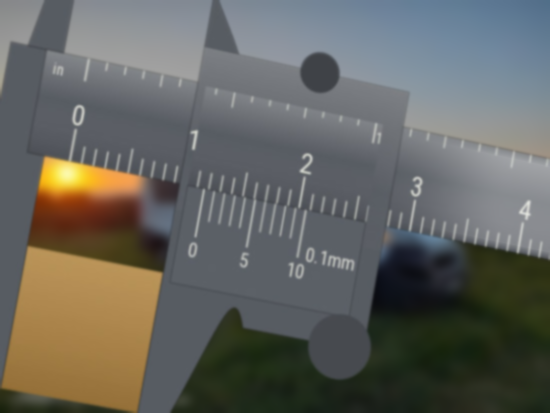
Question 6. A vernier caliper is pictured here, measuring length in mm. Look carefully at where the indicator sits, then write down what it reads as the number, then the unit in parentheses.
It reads 11.6 (mm)
